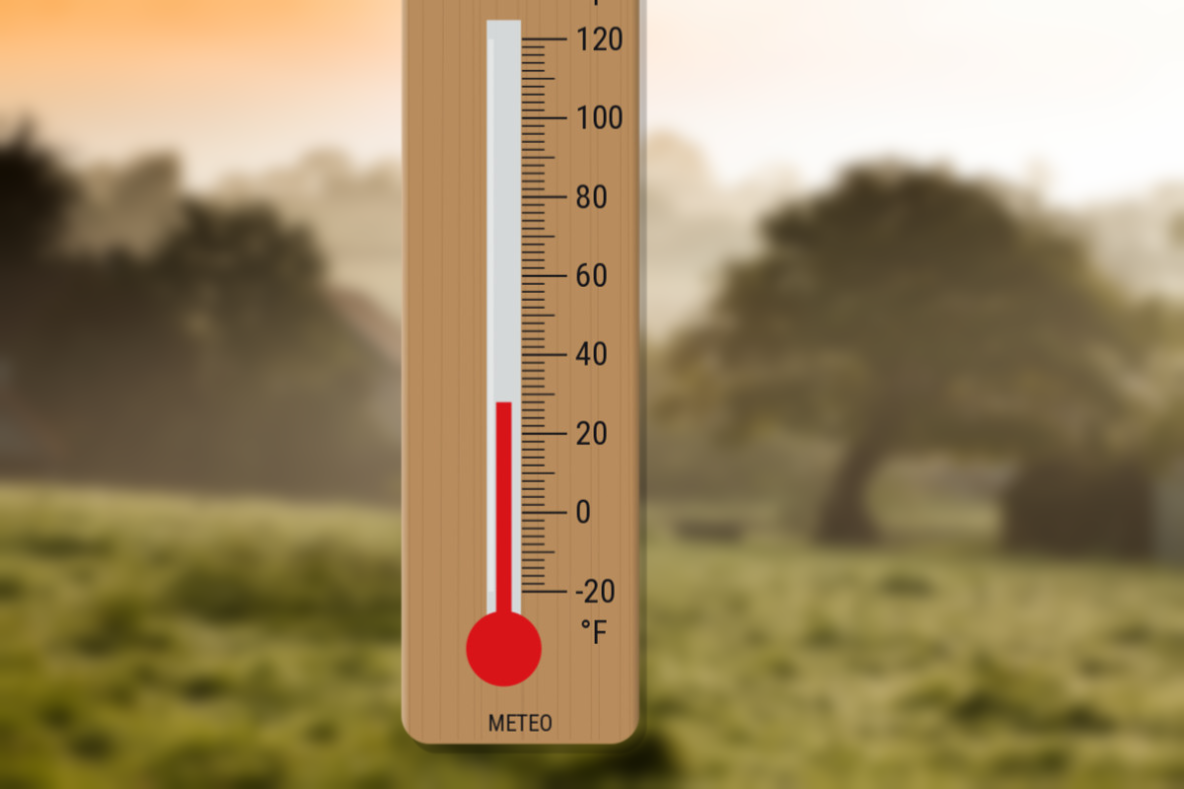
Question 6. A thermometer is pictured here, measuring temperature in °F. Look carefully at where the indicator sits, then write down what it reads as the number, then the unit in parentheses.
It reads 28 (°F)
